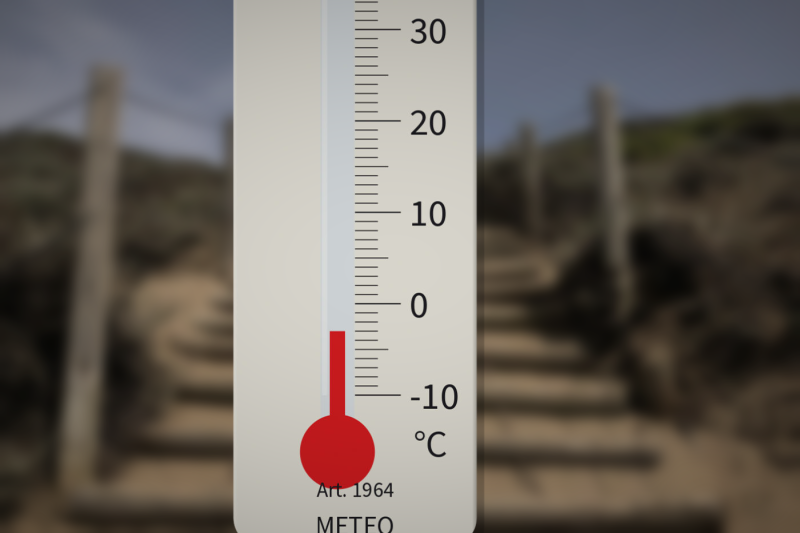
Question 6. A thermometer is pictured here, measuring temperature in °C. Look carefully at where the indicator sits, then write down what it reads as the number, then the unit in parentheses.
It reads -3 (°C)
